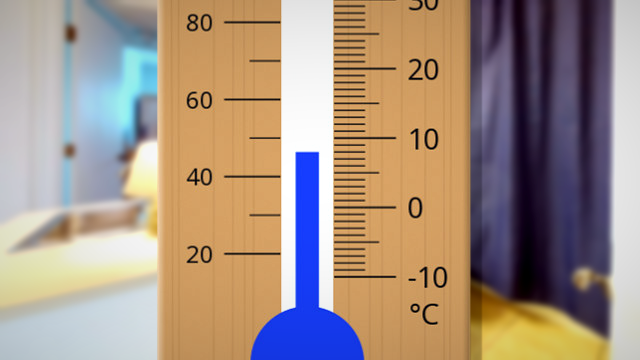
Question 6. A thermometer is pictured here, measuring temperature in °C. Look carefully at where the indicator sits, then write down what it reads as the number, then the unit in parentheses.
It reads 8 (°C)
